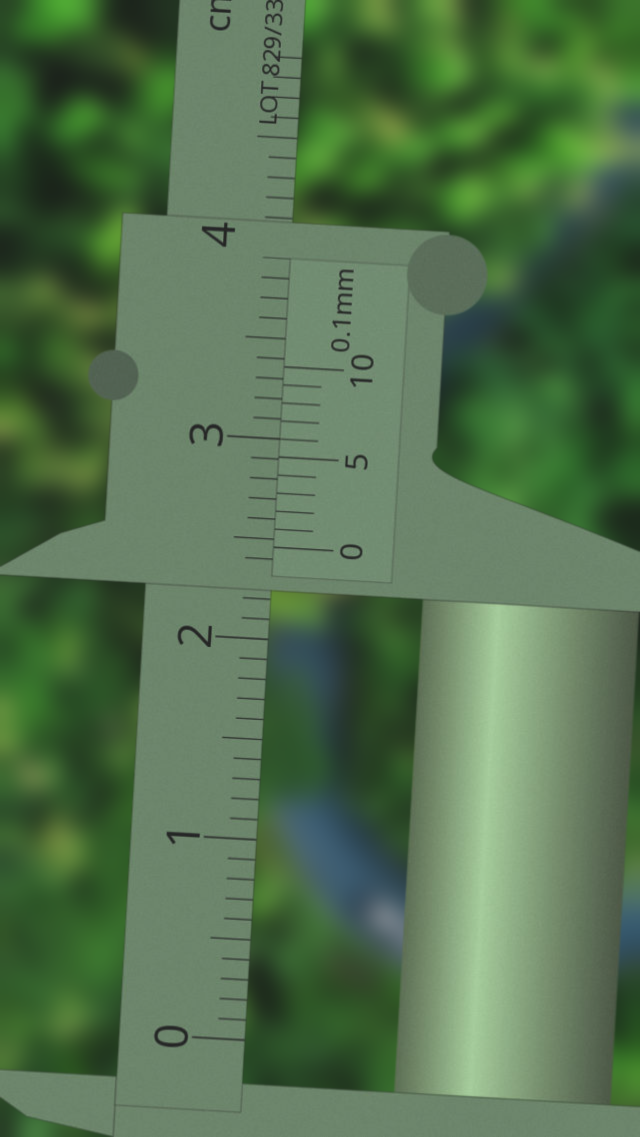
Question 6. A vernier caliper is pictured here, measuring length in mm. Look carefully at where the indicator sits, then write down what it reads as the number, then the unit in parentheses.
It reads 24.6 (mm)
